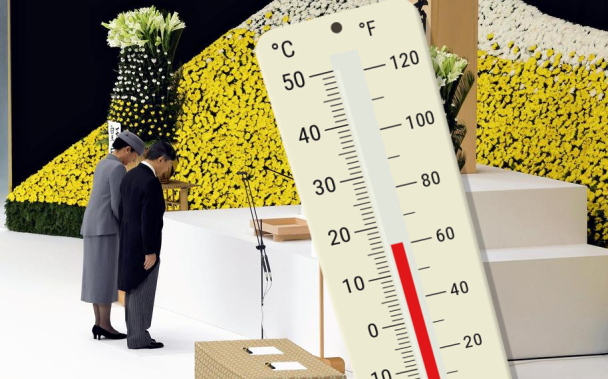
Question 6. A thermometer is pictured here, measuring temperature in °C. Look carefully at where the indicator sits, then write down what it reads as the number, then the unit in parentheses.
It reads 16 (°C)
